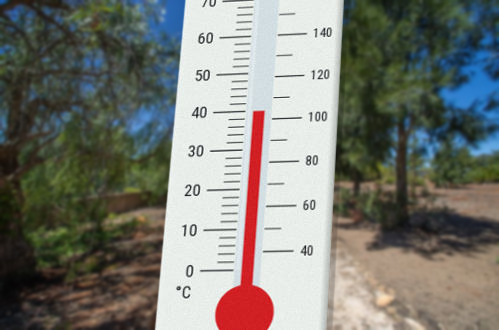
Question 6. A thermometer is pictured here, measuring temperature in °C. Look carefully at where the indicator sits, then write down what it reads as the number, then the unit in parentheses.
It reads 40 (°C)
